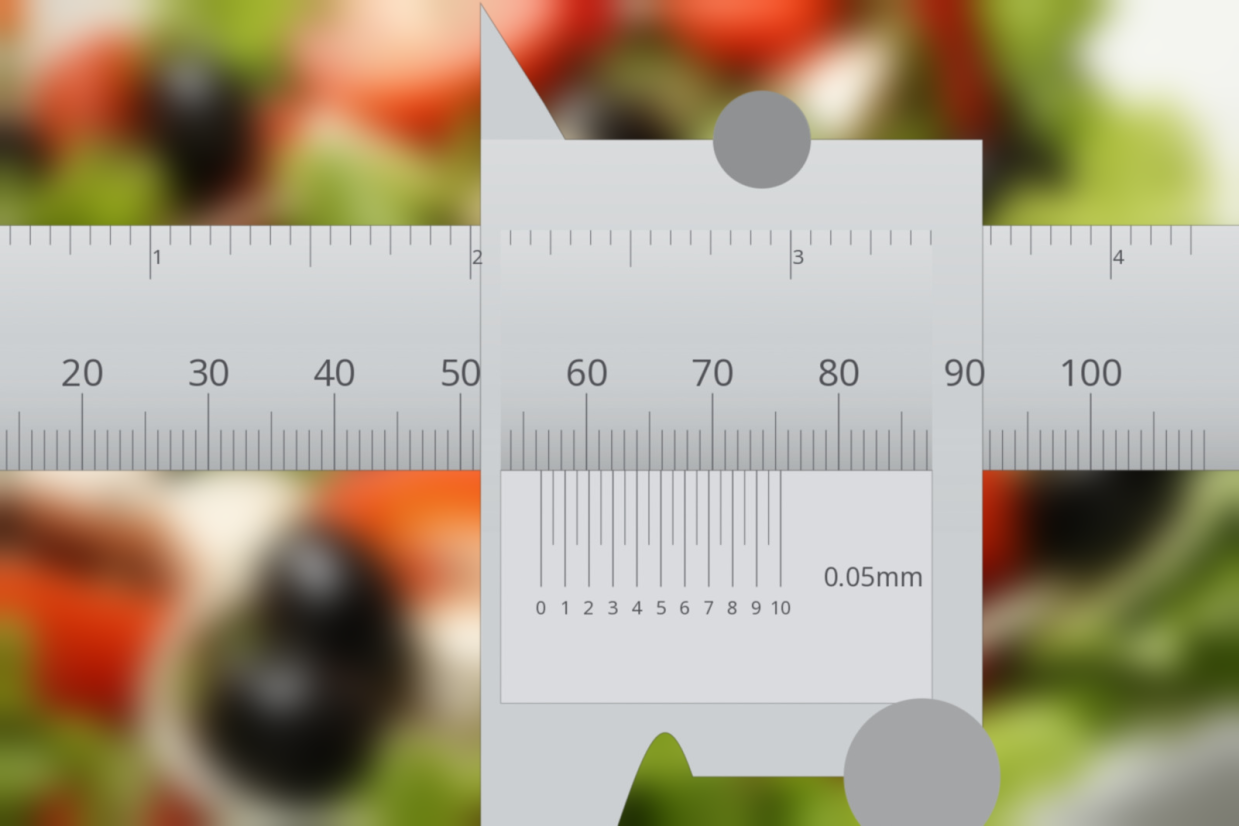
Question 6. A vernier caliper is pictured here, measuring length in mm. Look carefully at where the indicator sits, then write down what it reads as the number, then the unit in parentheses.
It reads 56.4 (mm)
